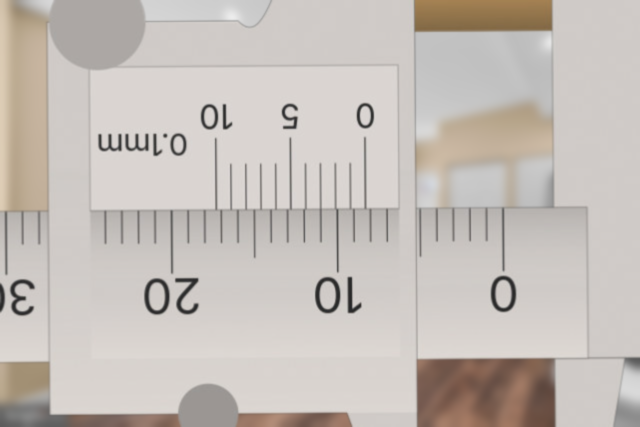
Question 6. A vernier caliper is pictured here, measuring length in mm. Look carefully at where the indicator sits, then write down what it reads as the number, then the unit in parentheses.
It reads 8.3 (mm)
